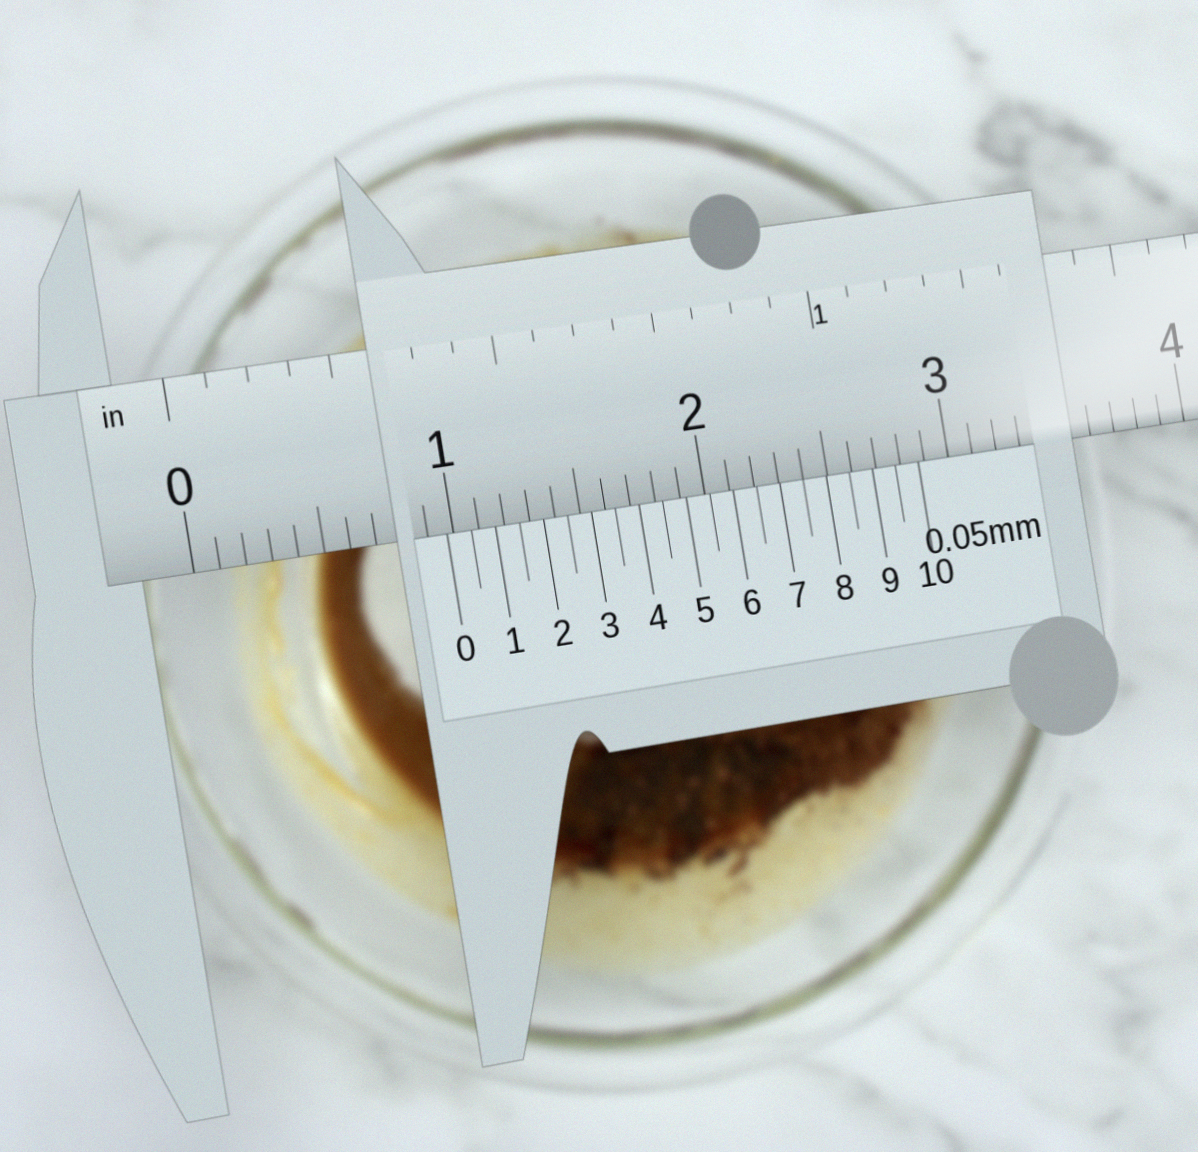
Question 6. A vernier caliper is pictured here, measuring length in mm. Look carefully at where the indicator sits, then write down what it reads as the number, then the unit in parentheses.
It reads 9.75 (mm)
